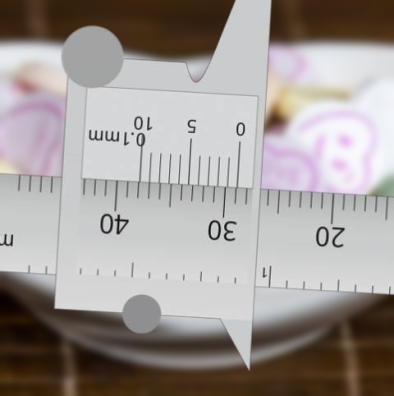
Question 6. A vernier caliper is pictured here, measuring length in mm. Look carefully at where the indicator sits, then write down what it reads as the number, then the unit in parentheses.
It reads 28.9 (mm)
